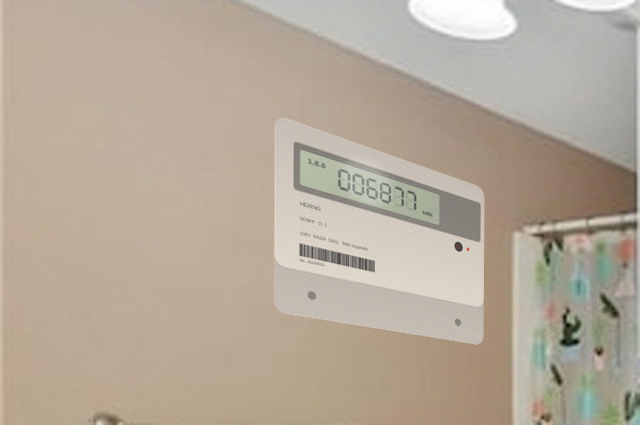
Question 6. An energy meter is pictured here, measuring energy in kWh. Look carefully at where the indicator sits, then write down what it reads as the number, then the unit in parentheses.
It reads 6877 (kWh)
